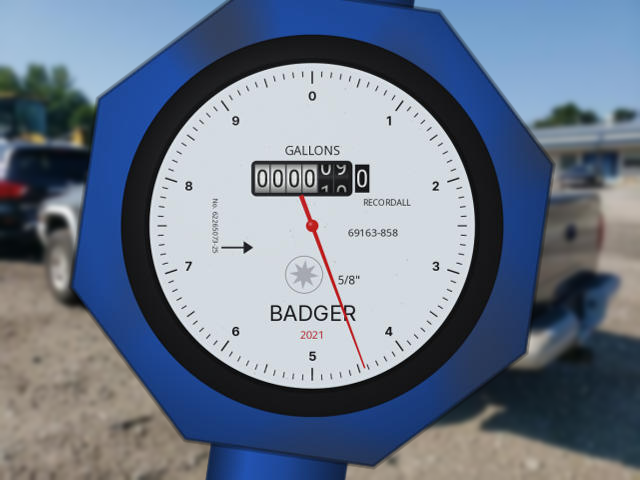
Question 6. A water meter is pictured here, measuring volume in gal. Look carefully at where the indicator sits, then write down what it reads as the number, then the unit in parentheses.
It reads 94.4 (gal)
